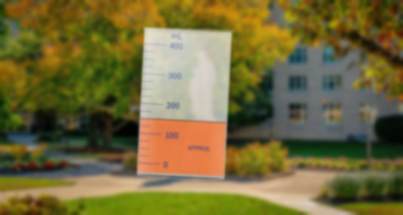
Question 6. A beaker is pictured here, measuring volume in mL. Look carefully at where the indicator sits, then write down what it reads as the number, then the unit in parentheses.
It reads 150 (mL)
